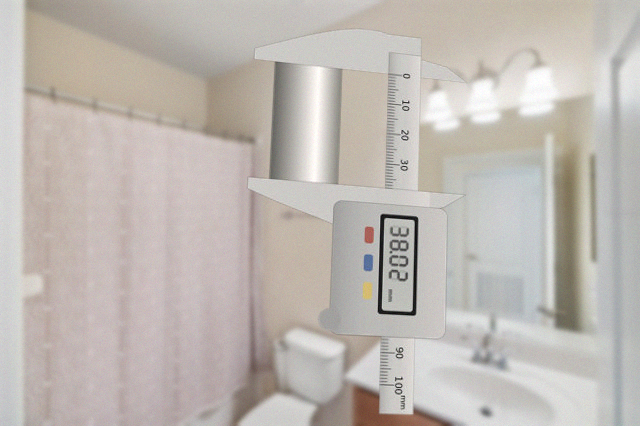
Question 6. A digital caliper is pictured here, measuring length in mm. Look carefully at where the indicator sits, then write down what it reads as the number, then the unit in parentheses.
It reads 38.02 (mm)
